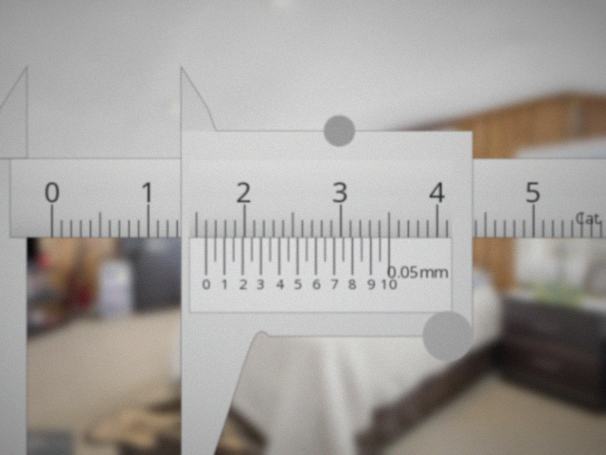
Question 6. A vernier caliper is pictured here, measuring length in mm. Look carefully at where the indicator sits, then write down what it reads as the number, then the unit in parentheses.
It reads 16.0 (mm)
